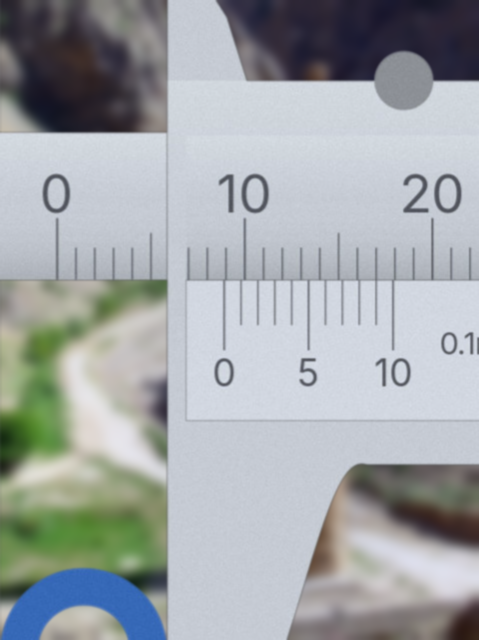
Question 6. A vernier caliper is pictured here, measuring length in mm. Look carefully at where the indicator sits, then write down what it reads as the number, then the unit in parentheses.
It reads 8.9 (mm)
